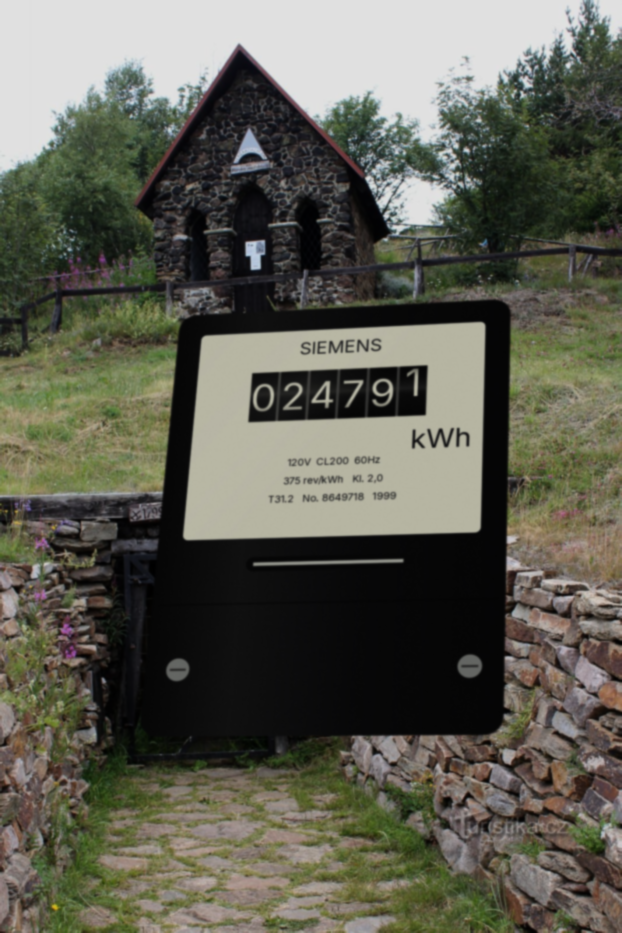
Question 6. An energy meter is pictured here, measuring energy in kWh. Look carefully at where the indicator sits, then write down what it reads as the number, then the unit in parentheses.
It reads 24791 (kWh)
